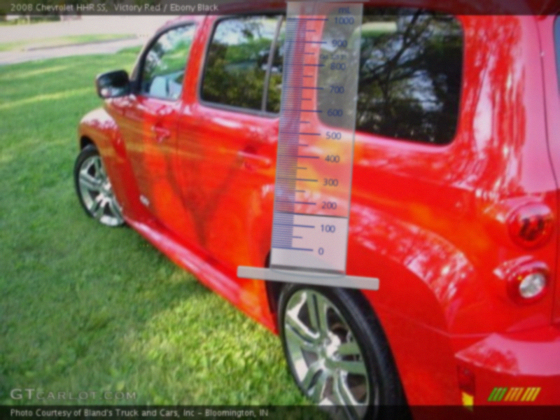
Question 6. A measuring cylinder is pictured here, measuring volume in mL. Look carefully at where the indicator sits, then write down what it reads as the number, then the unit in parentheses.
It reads 150 (mL)
